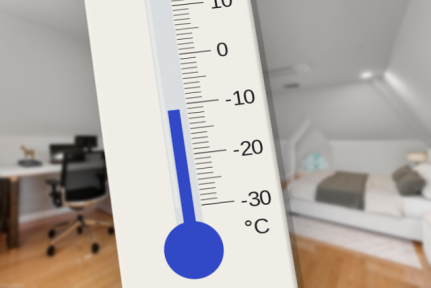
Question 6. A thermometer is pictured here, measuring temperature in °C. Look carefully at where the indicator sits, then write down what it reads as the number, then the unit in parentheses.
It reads -11 (°C)
